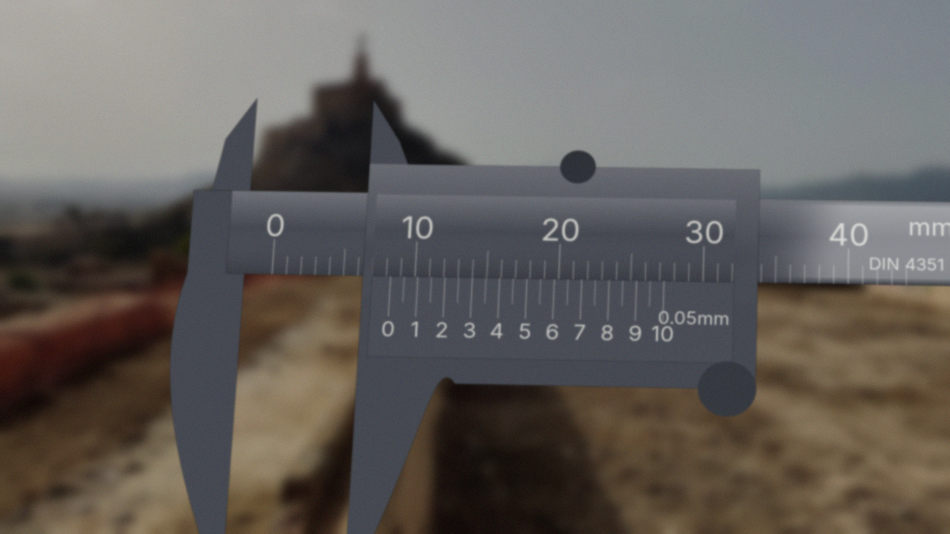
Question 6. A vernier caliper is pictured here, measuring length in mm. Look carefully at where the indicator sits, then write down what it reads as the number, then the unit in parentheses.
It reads 8.3 (mm)
